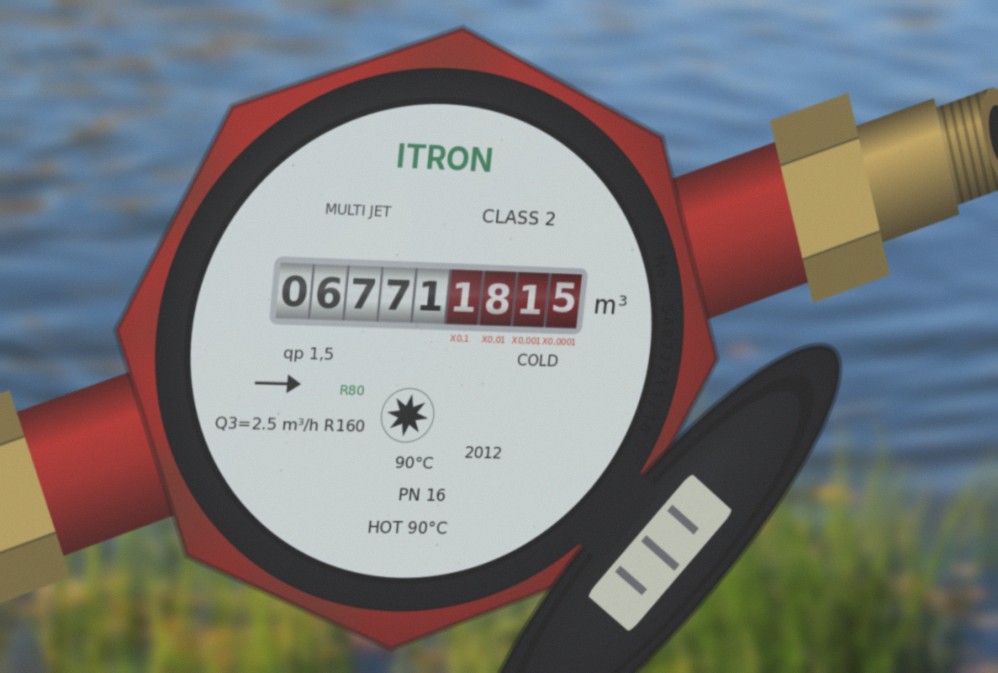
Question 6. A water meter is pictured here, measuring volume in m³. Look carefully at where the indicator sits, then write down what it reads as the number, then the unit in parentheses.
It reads 6771.1815 (m³)
